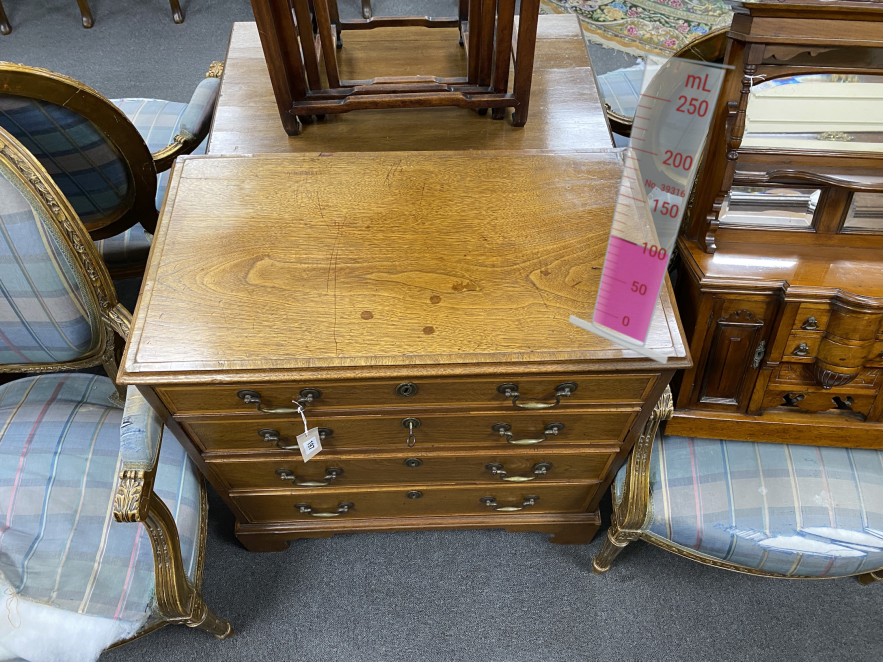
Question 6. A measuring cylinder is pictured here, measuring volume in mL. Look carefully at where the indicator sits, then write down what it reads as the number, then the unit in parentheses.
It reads 100 (mL)
